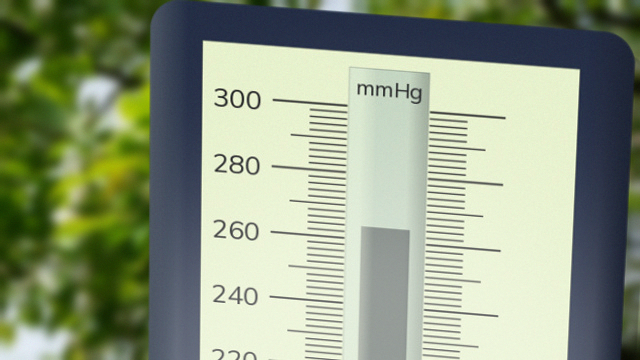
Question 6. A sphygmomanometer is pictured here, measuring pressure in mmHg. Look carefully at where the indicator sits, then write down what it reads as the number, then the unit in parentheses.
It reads 264 (mmHg)
